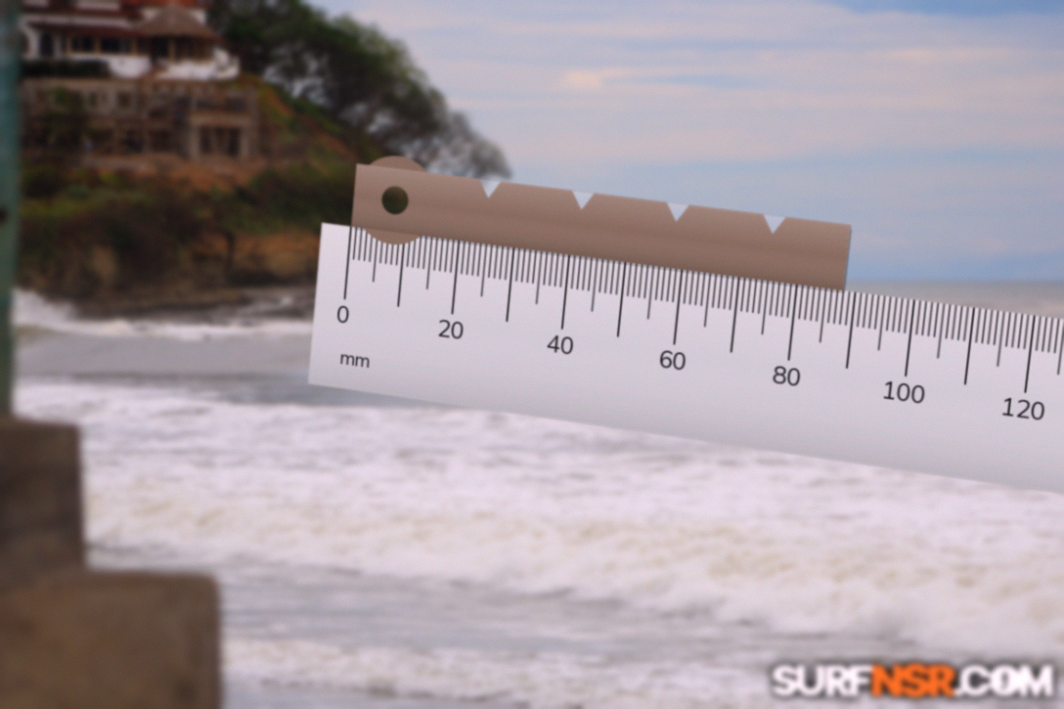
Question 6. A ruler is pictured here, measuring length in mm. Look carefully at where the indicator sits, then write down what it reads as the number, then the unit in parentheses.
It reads 88 (mm)
